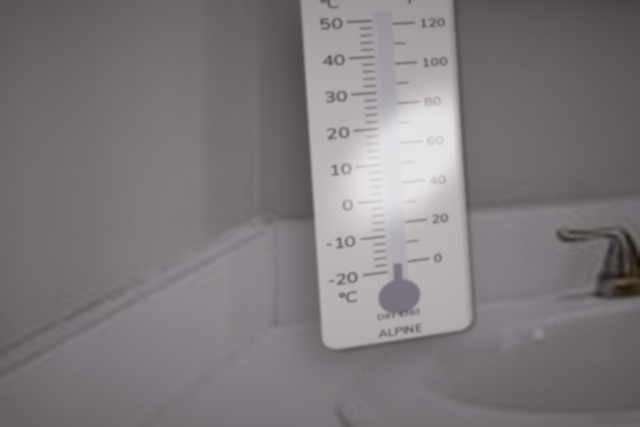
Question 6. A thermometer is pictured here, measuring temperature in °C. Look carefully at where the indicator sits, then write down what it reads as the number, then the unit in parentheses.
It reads -18 (°C)
